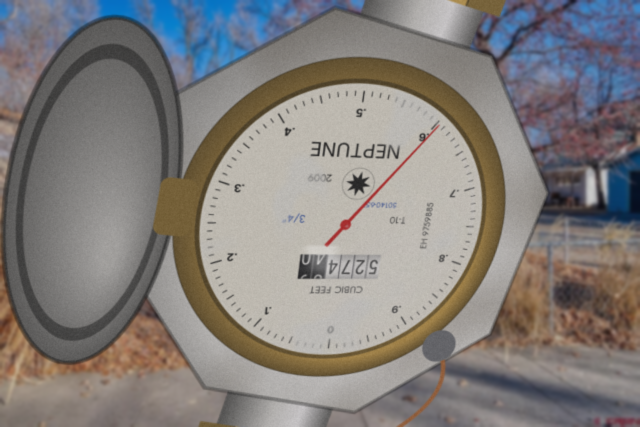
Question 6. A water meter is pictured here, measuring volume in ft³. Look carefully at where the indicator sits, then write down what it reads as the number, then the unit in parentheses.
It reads 527439.60 (ft³)
